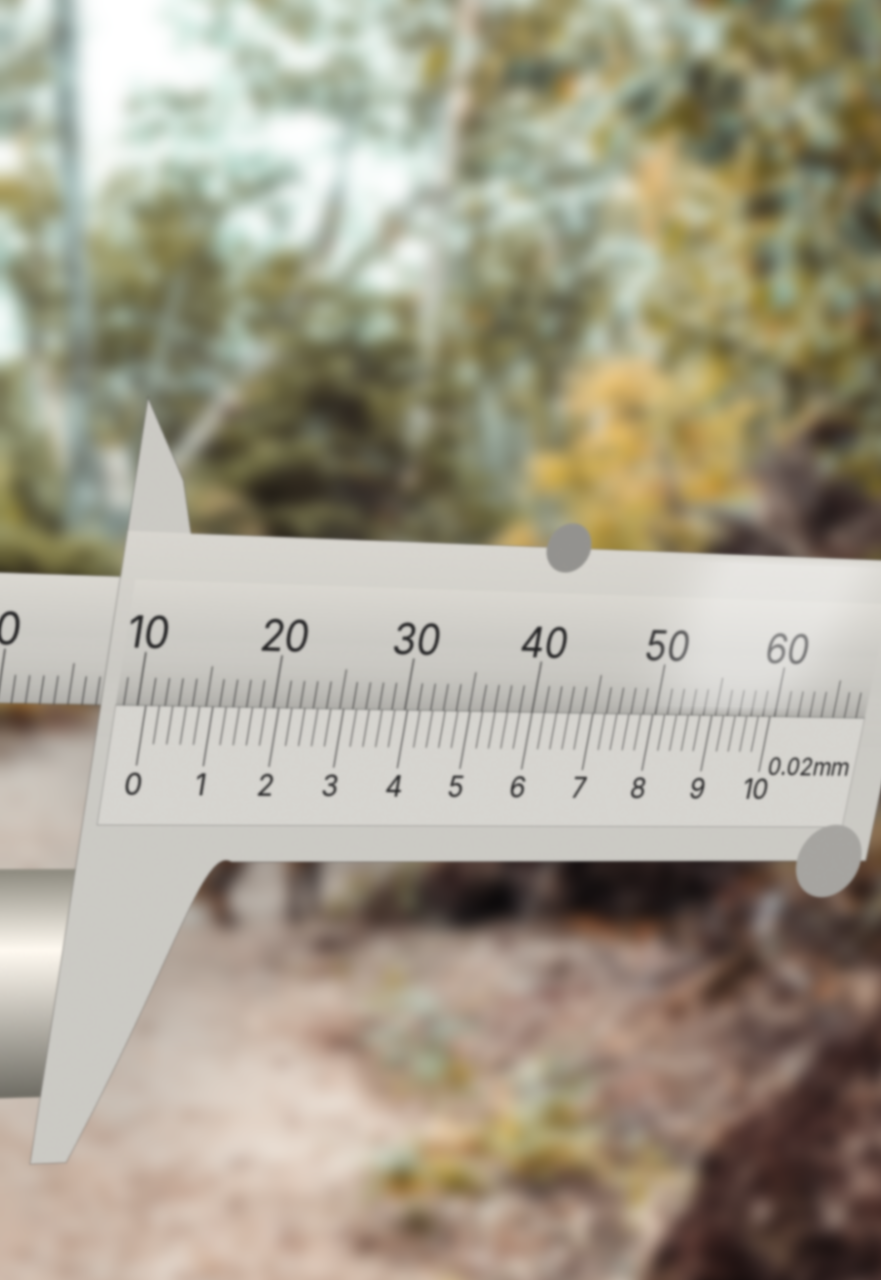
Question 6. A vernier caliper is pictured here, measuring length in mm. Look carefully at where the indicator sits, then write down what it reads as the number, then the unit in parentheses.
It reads 10.6 (mm)
